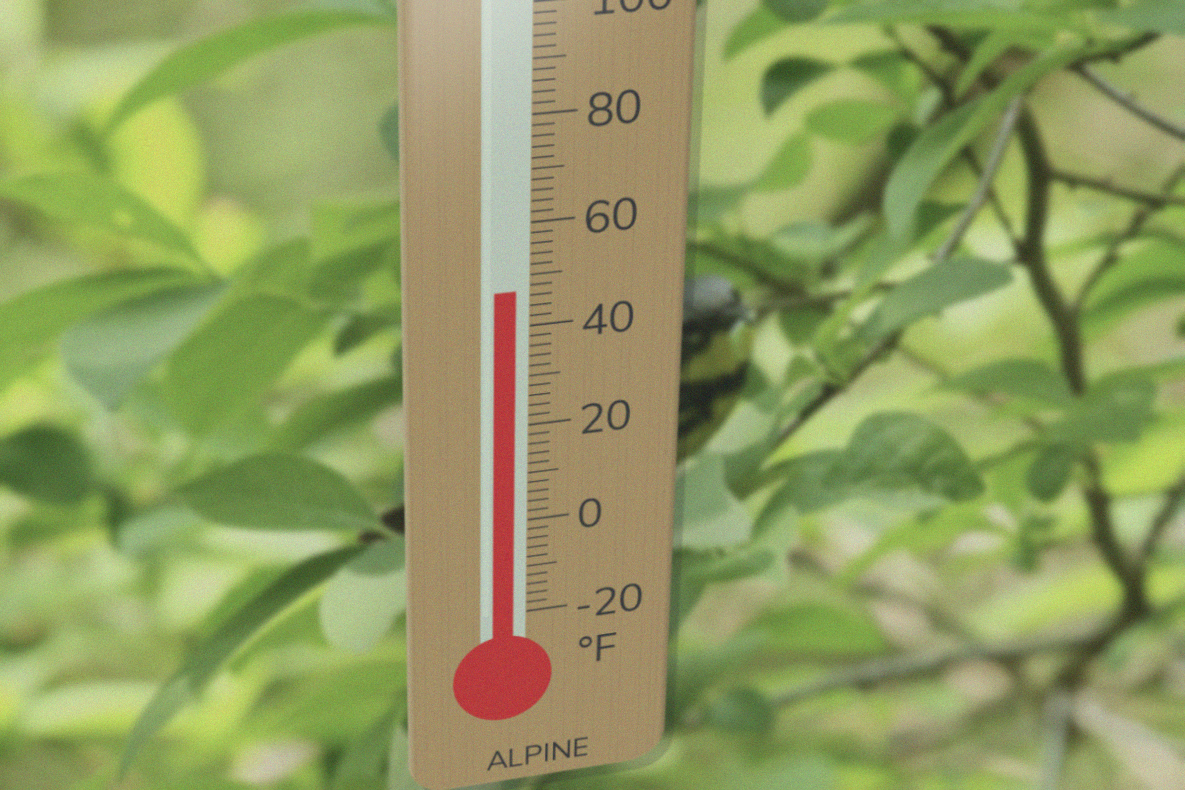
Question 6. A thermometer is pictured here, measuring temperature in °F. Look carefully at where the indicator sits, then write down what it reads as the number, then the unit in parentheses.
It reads 47 (°F)
